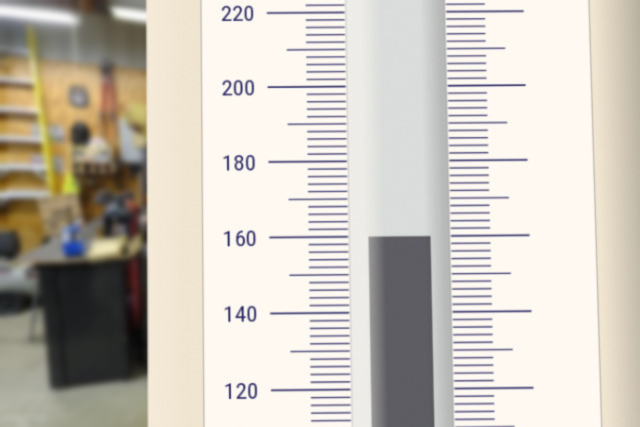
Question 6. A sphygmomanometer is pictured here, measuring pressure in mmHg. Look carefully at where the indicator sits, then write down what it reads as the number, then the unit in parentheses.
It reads 160 (mmHg)
